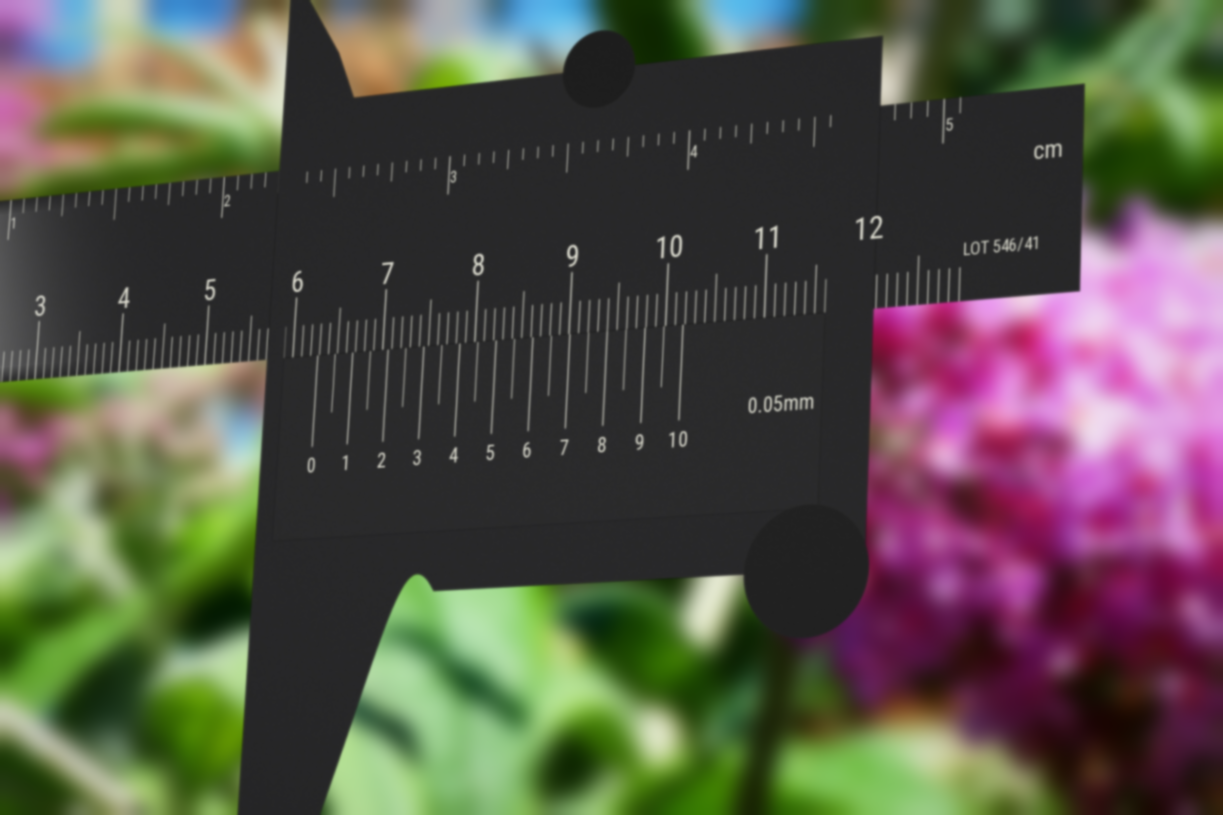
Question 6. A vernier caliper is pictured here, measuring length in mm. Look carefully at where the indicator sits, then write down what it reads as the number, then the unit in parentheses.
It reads 62.8 (mm)
